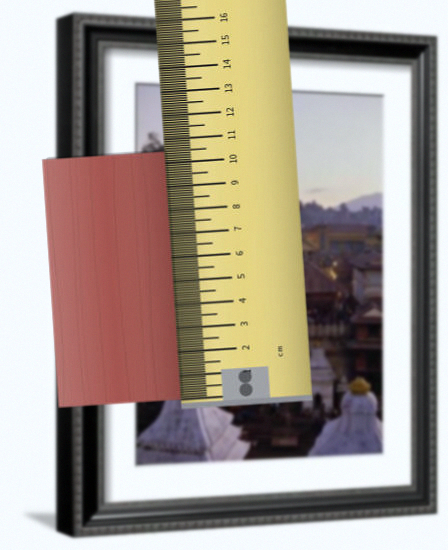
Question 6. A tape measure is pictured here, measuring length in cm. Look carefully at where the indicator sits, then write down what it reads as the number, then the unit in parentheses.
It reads 10.5 (cm)
